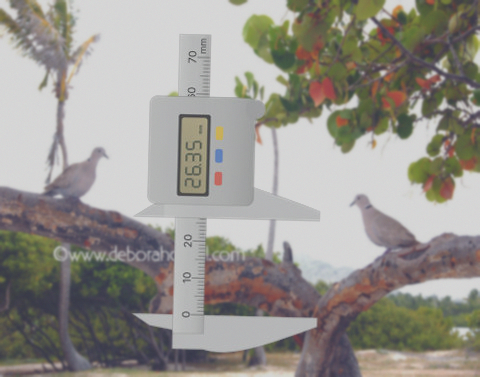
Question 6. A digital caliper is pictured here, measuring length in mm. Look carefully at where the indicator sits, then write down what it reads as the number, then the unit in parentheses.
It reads 26.35 (mm)
